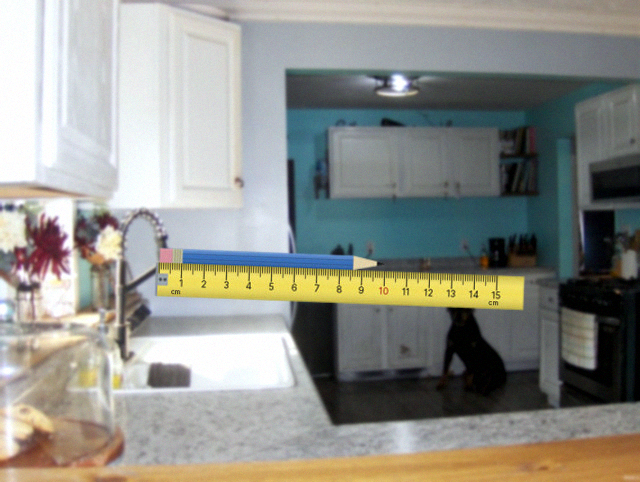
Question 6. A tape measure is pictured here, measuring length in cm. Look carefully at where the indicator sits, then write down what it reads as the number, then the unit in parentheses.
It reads 10 (cm)
